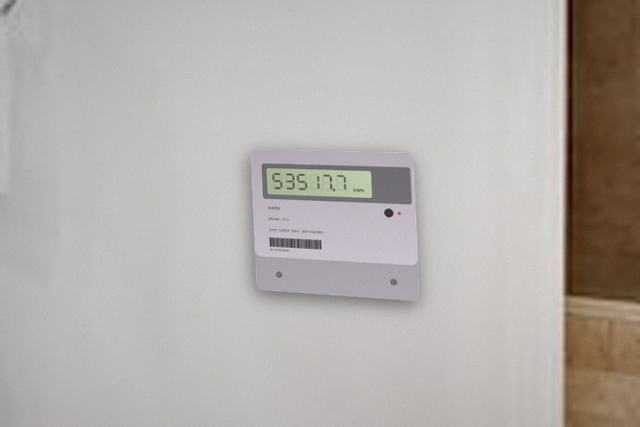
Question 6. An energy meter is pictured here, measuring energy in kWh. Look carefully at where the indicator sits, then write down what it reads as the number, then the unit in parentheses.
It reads 53517.7 (kWh)
